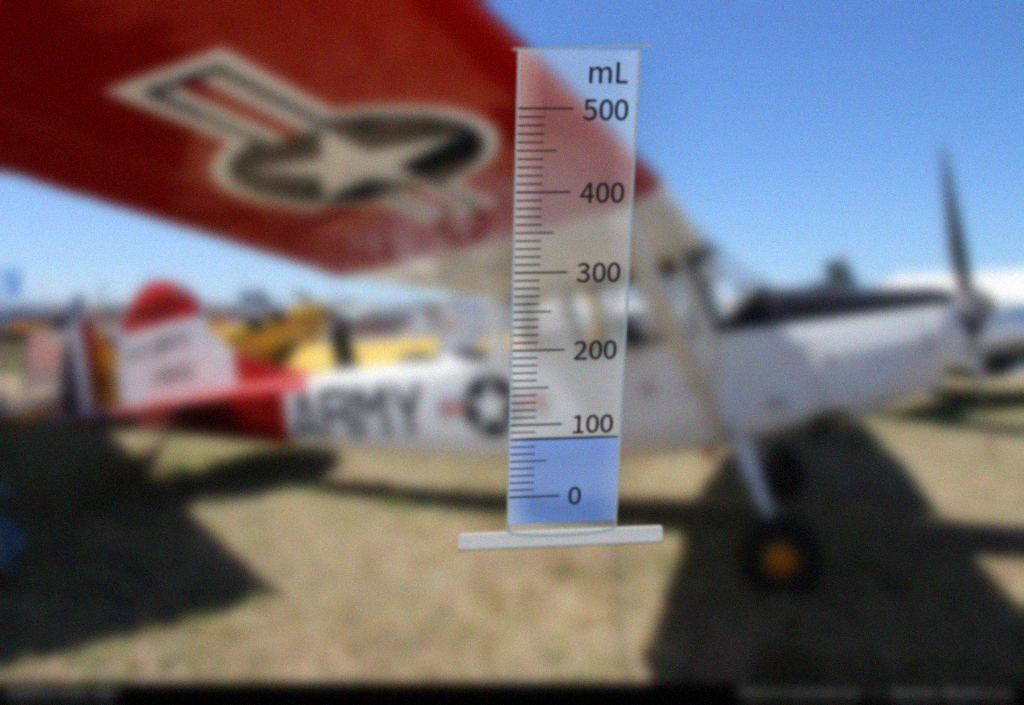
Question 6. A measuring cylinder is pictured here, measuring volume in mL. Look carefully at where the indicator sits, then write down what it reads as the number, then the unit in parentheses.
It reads 80 (mL)
